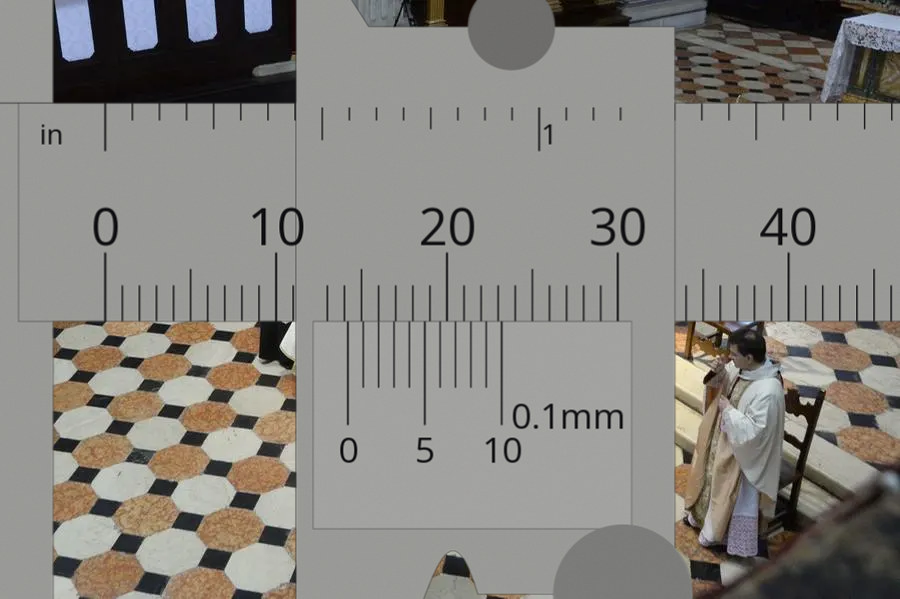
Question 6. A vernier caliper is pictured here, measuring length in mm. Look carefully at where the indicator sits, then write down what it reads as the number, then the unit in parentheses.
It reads 14.2 (mm)
